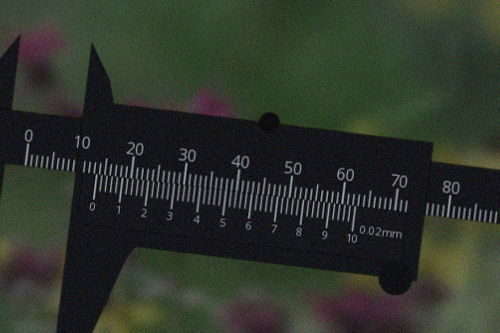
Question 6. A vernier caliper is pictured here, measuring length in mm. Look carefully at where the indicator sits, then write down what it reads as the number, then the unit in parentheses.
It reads 13.5 (mm)
